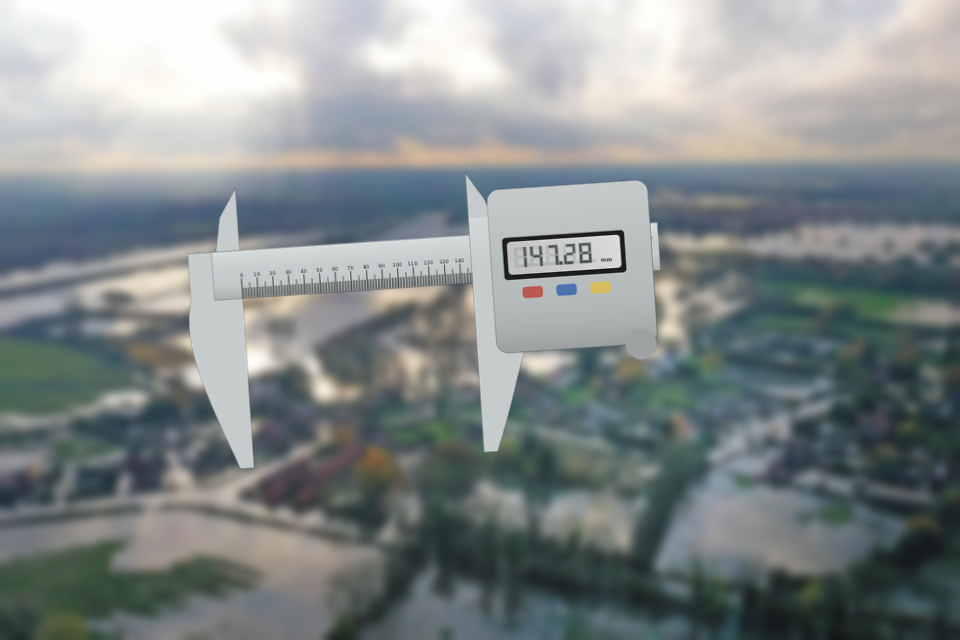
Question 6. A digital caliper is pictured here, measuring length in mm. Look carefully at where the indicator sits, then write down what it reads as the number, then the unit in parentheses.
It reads 147.28 (mm)
